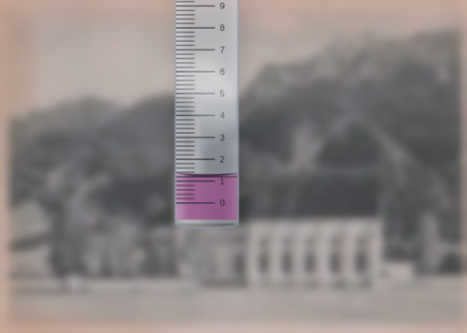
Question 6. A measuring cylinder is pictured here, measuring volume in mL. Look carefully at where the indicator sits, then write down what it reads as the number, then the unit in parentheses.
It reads 1.2 (mL)
